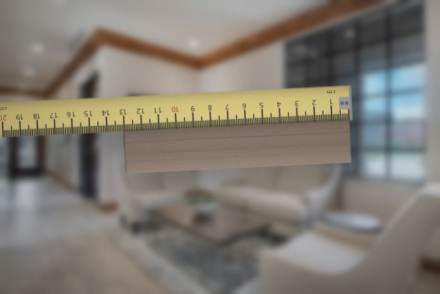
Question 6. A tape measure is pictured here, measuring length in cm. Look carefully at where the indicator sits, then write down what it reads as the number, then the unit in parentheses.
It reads 13 (cm)
